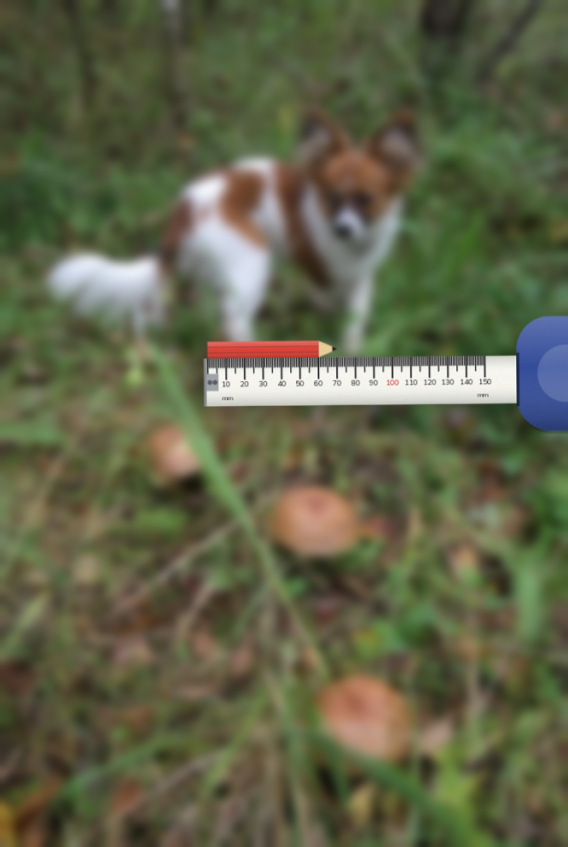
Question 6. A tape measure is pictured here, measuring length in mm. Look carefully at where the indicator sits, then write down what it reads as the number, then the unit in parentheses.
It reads 70 (mm)
